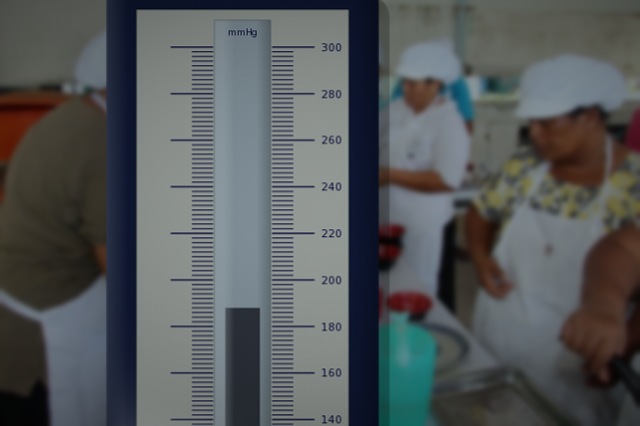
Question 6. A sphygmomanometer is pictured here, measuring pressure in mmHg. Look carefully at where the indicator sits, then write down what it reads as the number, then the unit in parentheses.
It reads 188 (mmHg)
